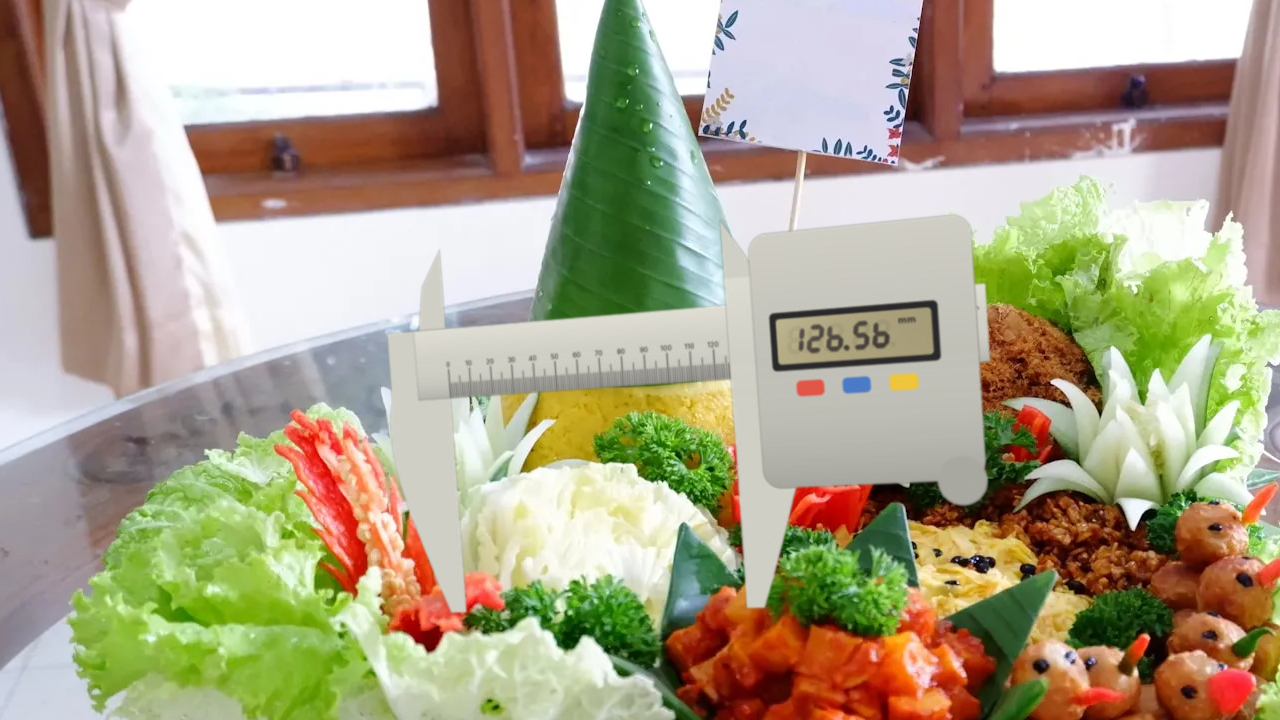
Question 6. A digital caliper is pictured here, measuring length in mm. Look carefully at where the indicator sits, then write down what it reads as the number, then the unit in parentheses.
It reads 126.56 (mm)
